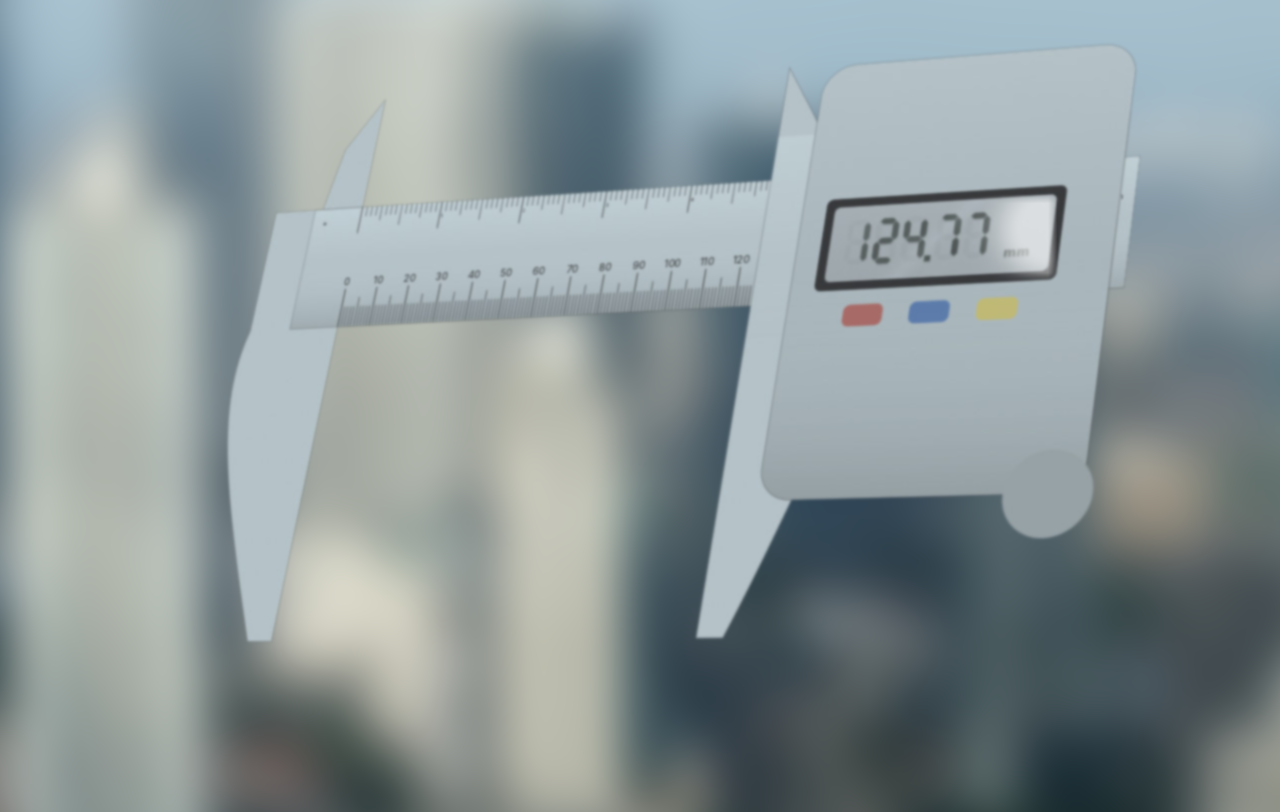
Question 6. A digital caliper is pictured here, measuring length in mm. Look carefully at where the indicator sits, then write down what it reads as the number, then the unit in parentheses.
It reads 124.77 (mm)
